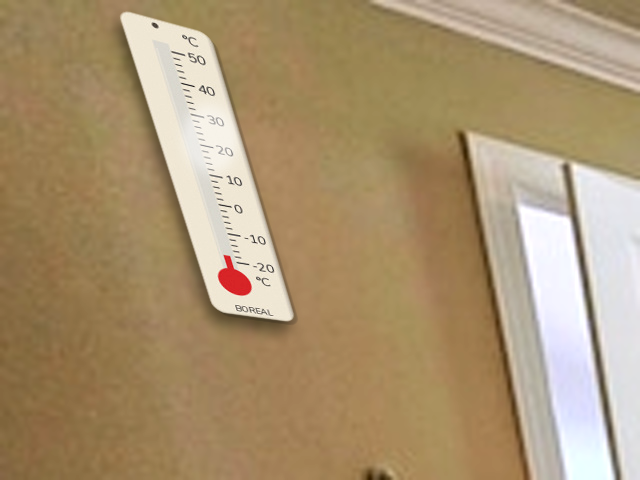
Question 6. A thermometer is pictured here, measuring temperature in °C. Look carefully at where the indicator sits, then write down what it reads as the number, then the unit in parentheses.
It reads -18 (°C)
